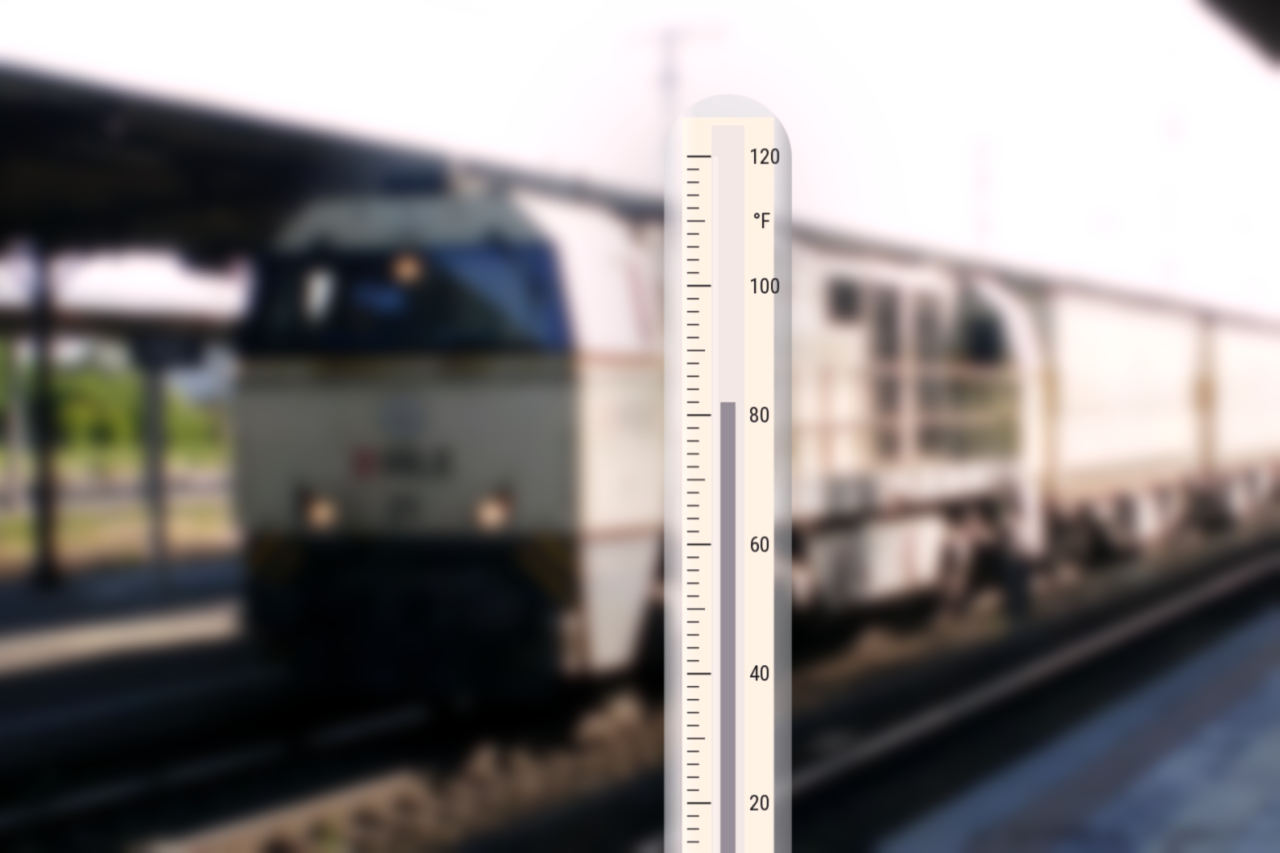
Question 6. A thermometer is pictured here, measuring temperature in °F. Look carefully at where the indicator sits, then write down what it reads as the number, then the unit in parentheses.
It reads 82 (°F)
